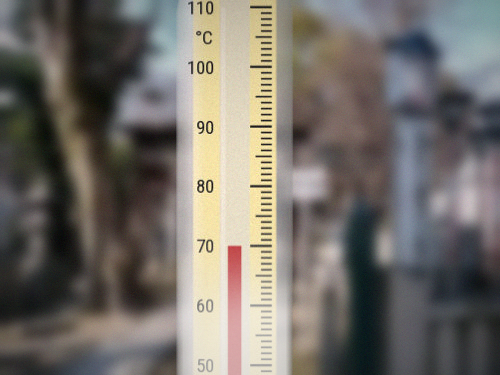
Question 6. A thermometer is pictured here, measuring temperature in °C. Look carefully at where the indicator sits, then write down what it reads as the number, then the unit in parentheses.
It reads 70 (°C)
